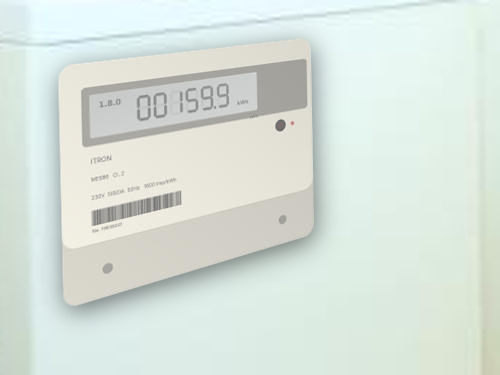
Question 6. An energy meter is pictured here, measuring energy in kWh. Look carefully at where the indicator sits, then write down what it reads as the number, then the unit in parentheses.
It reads 159.9 (kWh)
